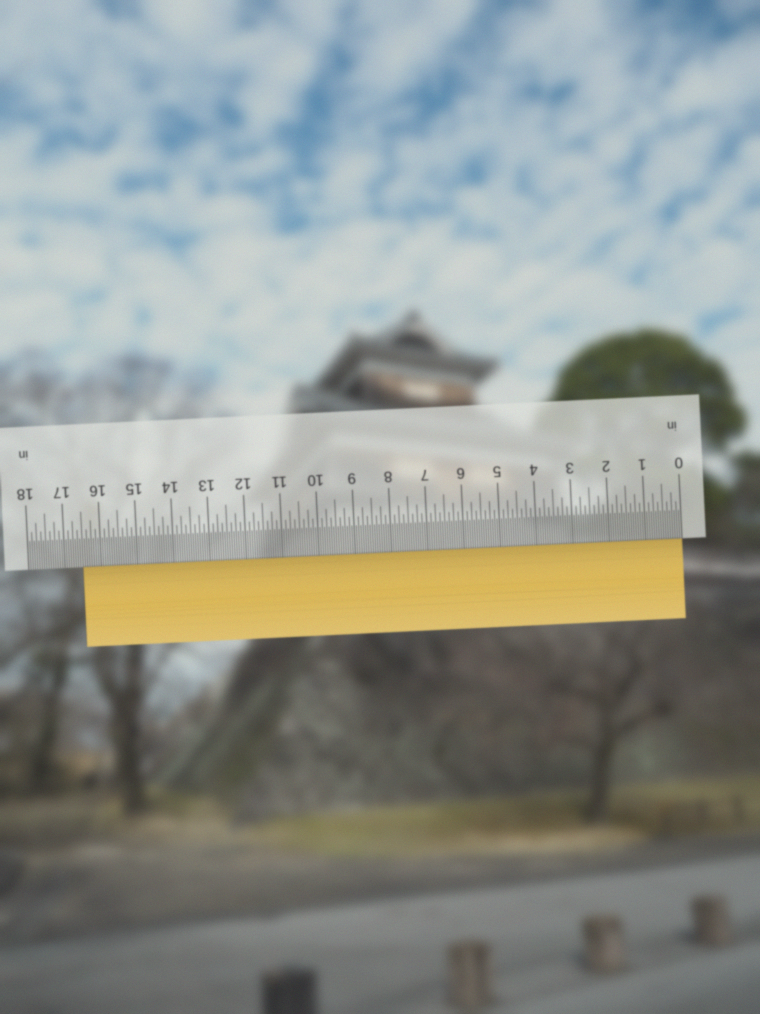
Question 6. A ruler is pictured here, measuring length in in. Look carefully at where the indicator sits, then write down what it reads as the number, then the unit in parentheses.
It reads 16.5 (in)
